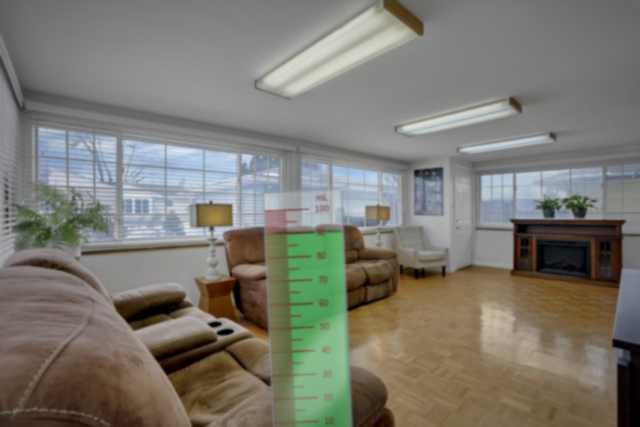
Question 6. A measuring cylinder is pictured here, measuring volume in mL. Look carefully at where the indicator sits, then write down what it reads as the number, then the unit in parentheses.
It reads 90 (mL)
